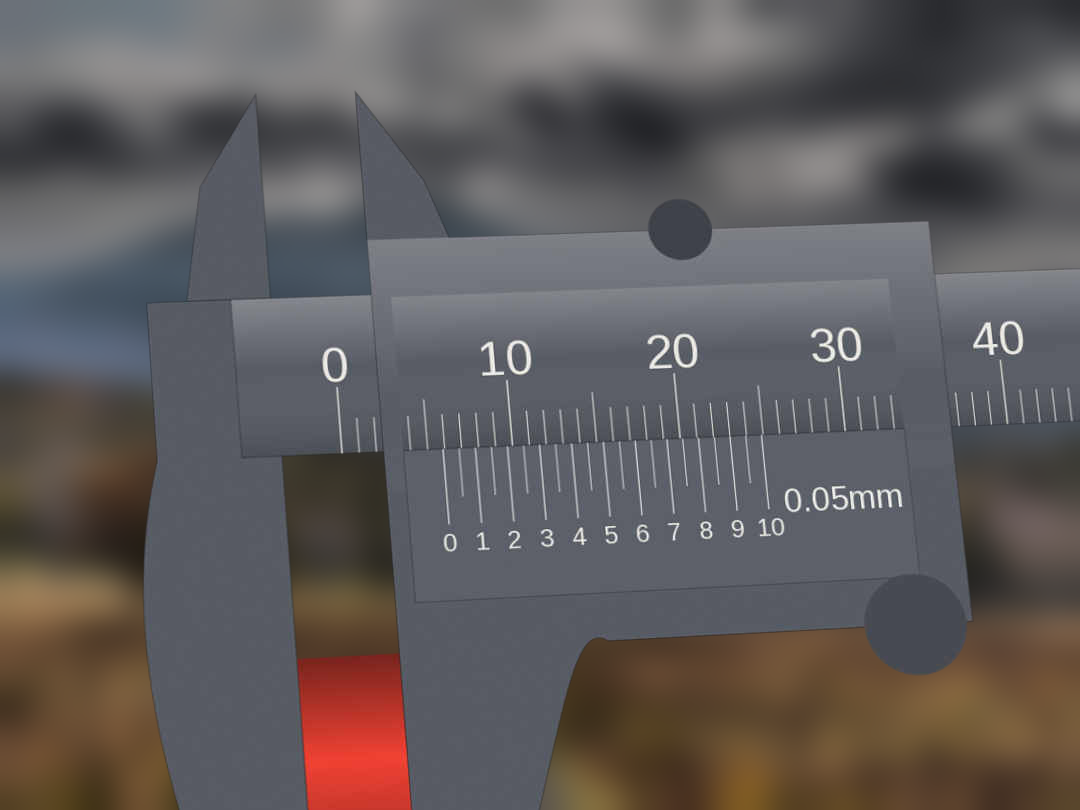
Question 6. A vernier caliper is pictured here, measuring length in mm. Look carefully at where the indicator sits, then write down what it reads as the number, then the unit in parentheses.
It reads 5.9 (mm)
